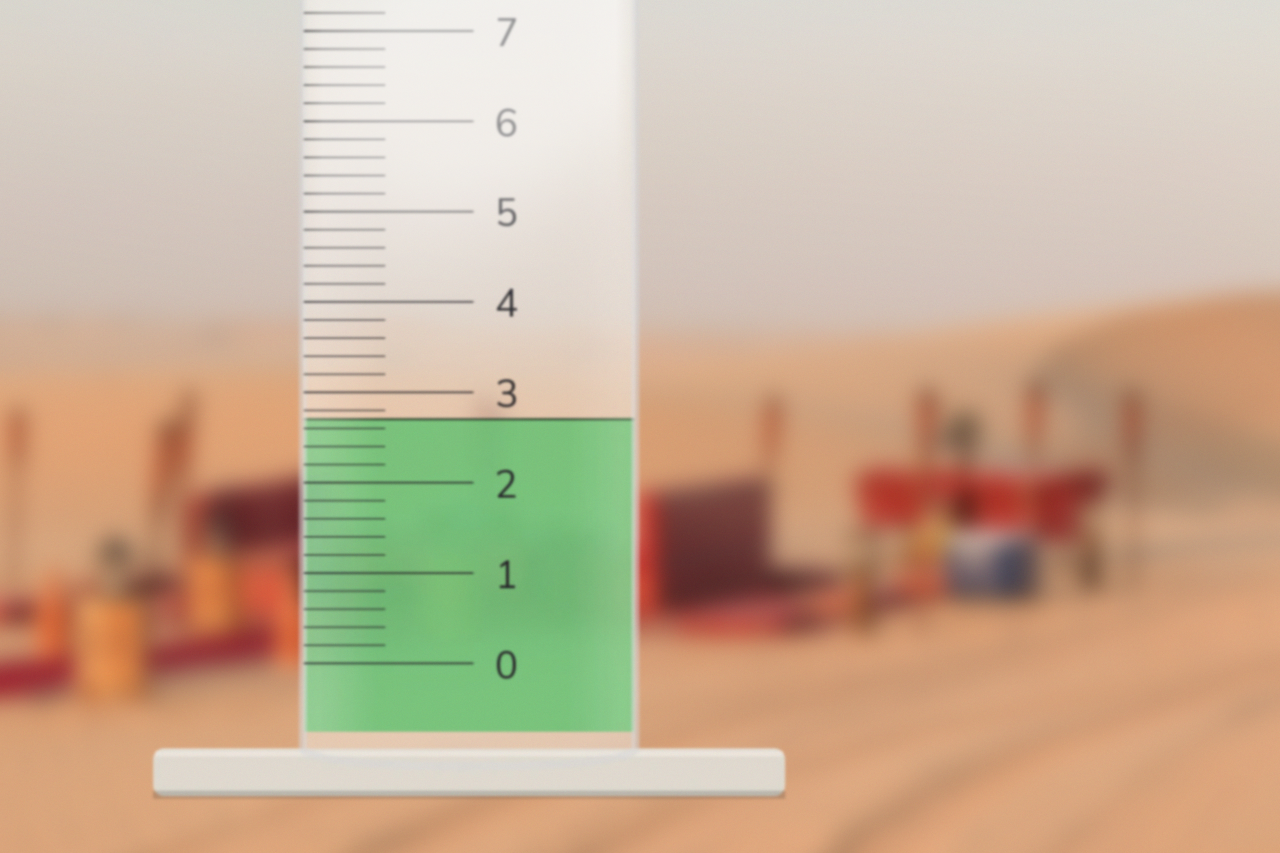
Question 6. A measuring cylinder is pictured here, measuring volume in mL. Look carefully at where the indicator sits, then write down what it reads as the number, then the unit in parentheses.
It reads 2.7 (mL)
